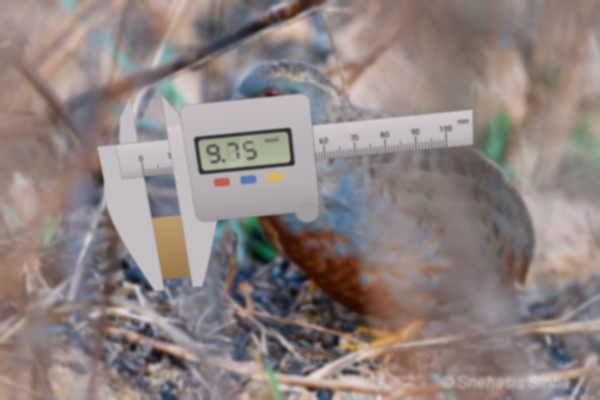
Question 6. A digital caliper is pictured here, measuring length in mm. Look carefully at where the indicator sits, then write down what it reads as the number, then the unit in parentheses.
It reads 9.75 (mm)
